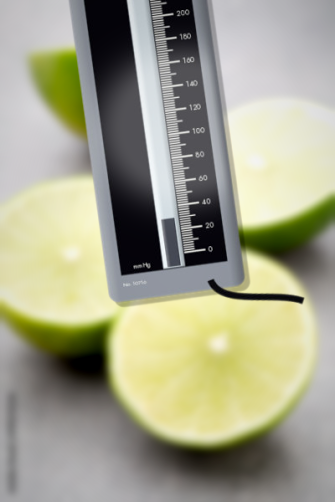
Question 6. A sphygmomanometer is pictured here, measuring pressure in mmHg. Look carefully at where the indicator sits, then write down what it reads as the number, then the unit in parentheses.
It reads 30 (mmHg)
